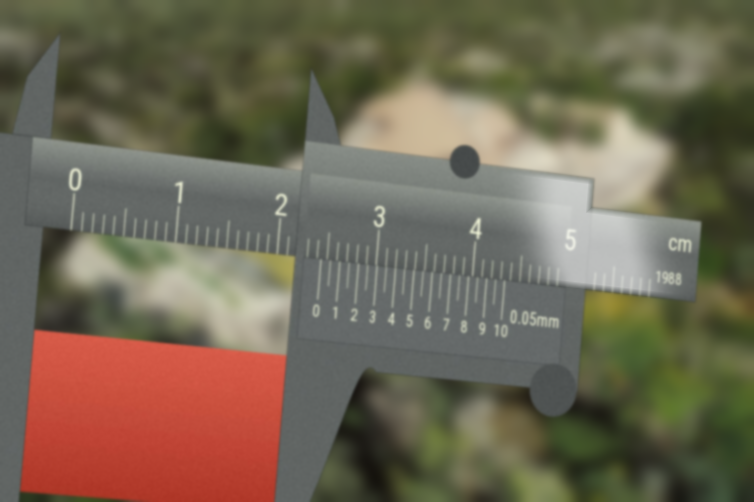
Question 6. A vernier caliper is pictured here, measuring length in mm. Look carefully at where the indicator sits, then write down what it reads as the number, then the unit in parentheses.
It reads 24.4 (mm)
